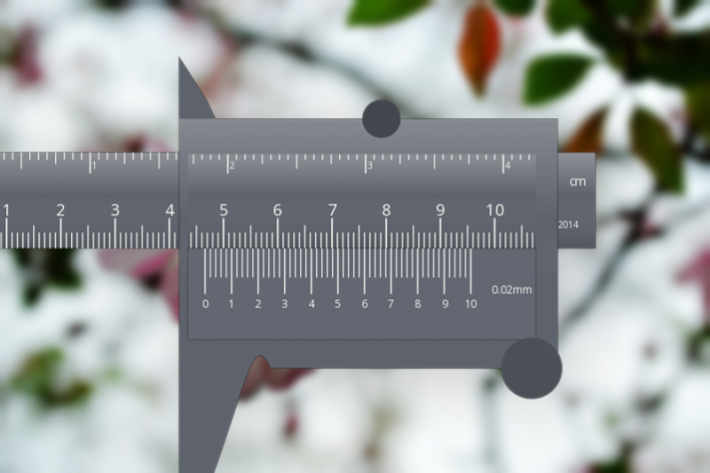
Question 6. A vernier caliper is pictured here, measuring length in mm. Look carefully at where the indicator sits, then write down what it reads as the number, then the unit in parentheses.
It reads 46.6 (mm)
